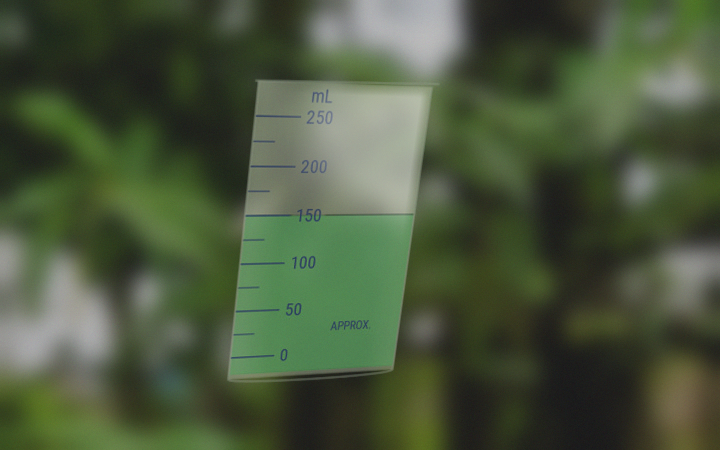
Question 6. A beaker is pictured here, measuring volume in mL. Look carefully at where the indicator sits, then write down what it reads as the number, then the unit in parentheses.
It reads 150 (mL)
